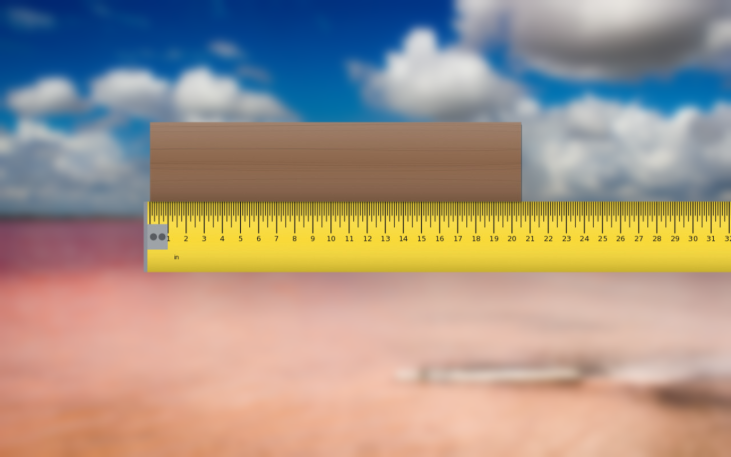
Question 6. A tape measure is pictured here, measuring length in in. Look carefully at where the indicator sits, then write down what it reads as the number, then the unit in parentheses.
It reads 20.5 (in)
